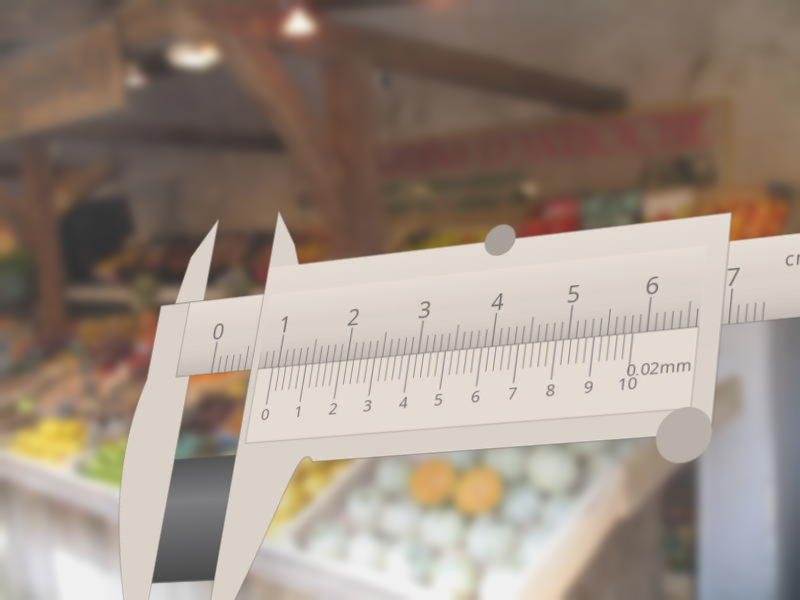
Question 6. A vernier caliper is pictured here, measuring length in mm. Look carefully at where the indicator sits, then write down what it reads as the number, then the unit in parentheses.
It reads 9.2 (mm)
